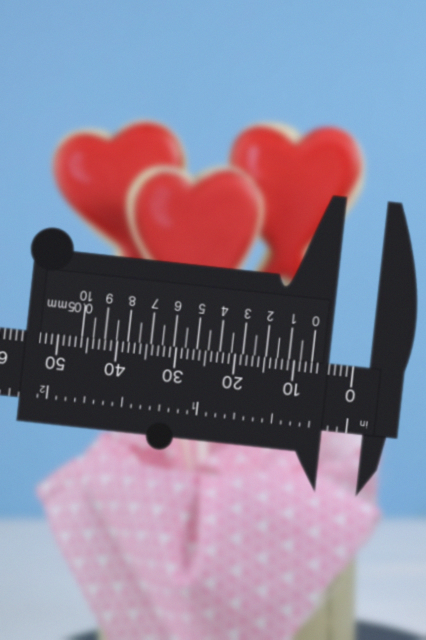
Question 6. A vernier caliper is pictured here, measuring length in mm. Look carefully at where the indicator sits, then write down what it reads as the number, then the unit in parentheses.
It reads 7.0 (mm)
